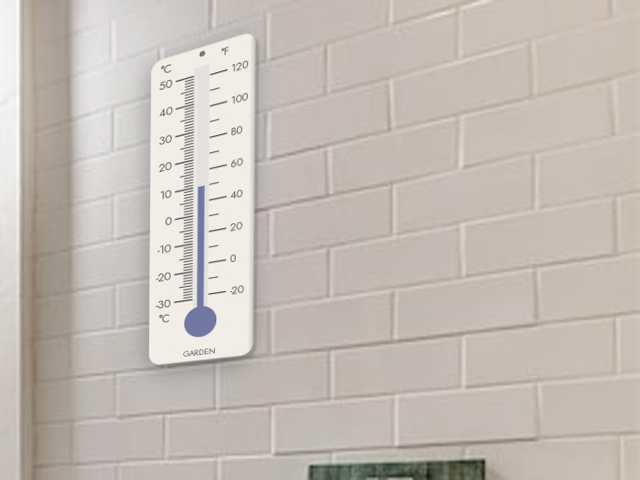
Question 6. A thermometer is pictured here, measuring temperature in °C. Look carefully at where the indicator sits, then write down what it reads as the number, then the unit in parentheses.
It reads 10 (°C)
